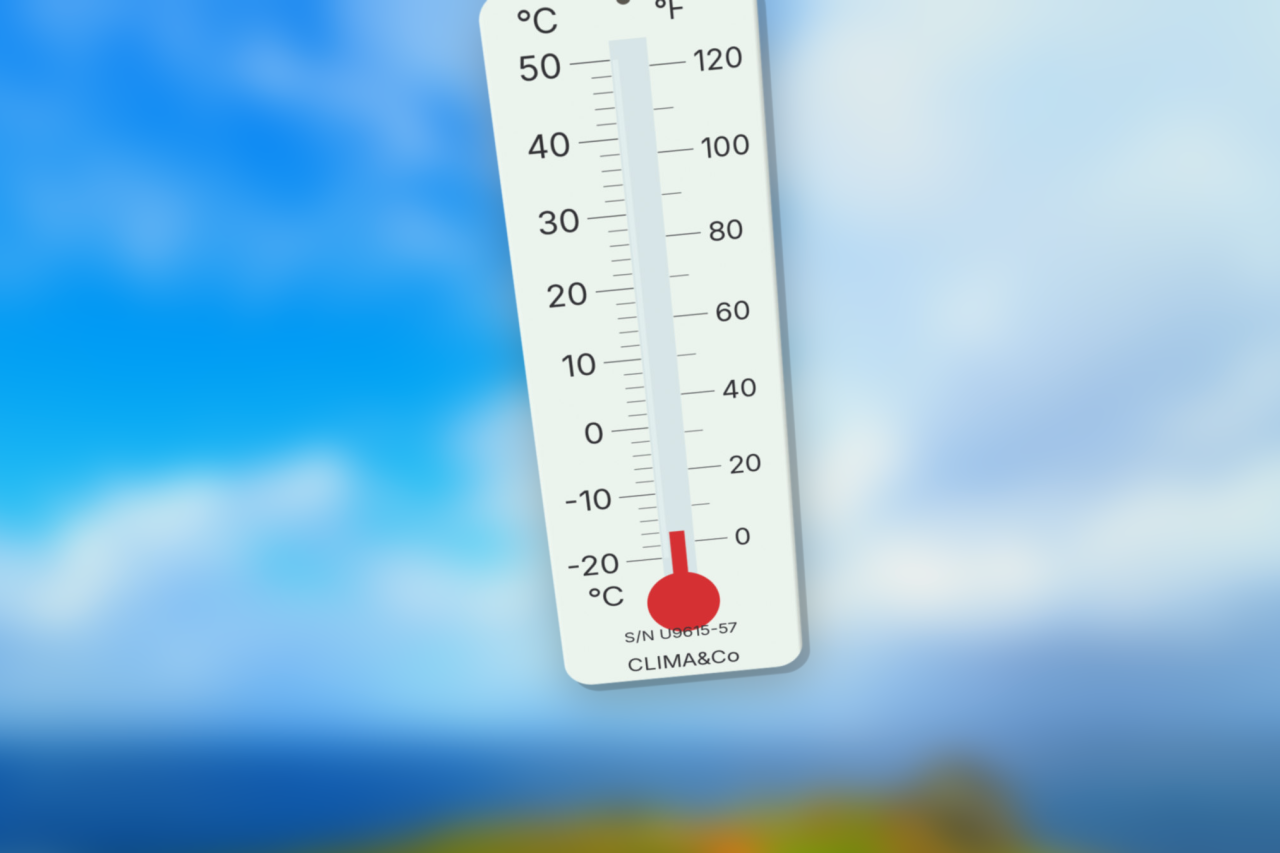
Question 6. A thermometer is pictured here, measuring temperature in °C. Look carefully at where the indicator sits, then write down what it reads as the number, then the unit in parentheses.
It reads -16 (°C)
